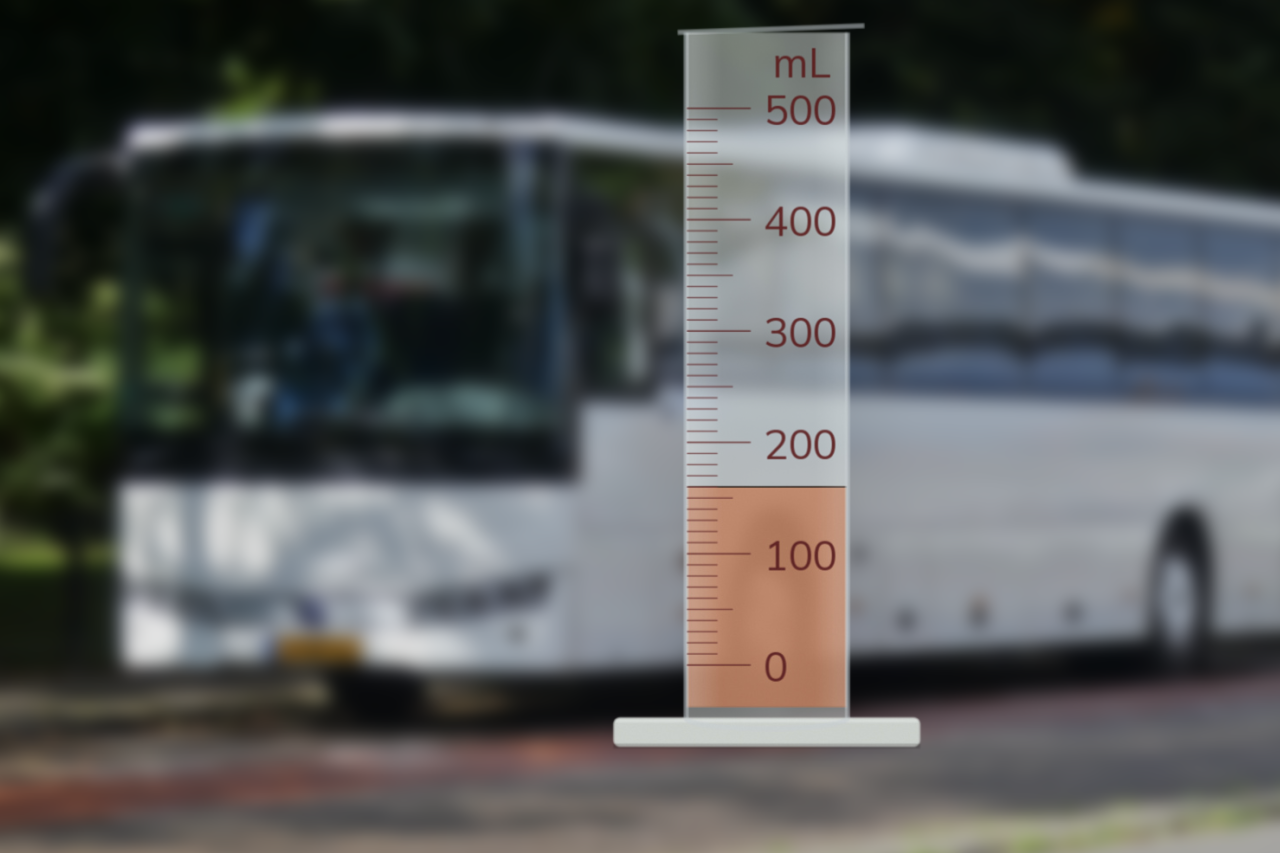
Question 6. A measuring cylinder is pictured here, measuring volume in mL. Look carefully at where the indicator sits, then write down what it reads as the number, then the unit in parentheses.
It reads 160 (mL)
